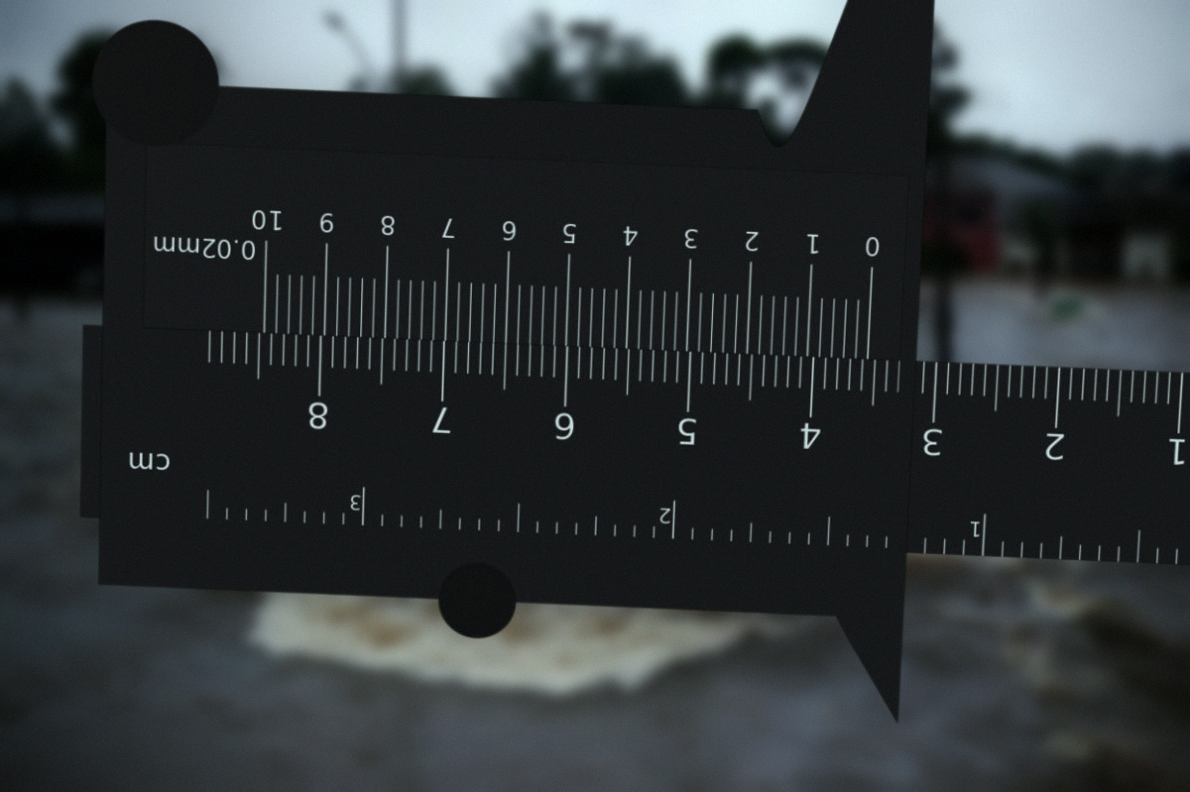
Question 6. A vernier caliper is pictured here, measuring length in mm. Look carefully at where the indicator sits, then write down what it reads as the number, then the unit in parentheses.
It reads 35.6 (mm)
